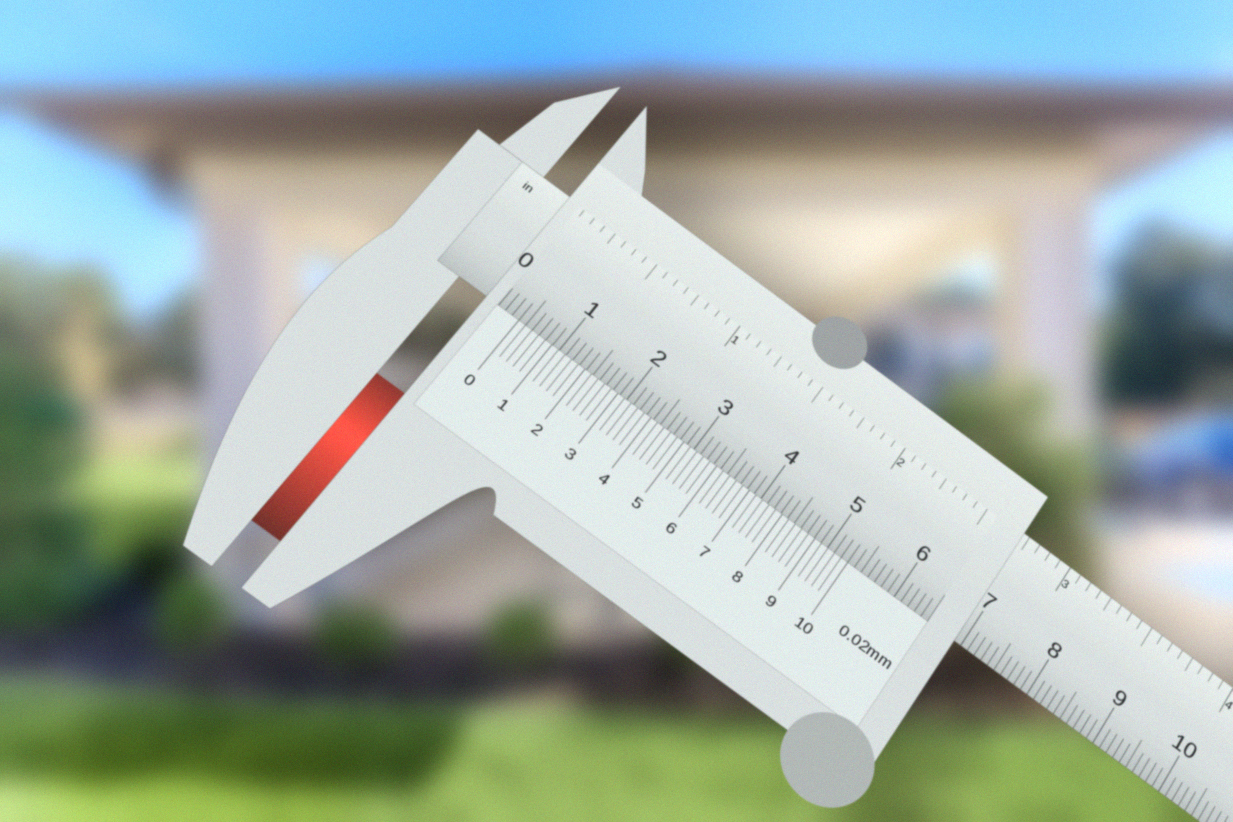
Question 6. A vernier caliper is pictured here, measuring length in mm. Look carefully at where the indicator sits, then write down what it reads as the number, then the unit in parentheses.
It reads 4.0 (mm)
